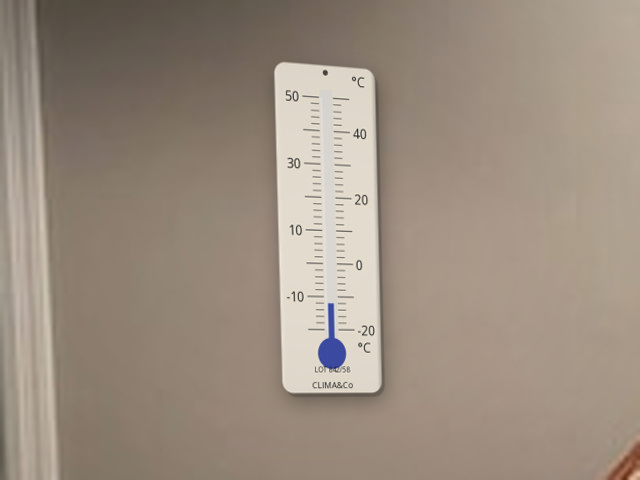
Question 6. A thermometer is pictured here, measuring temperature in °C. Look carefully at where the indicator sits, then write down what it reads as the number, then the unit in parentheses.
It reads -12 (°C)
